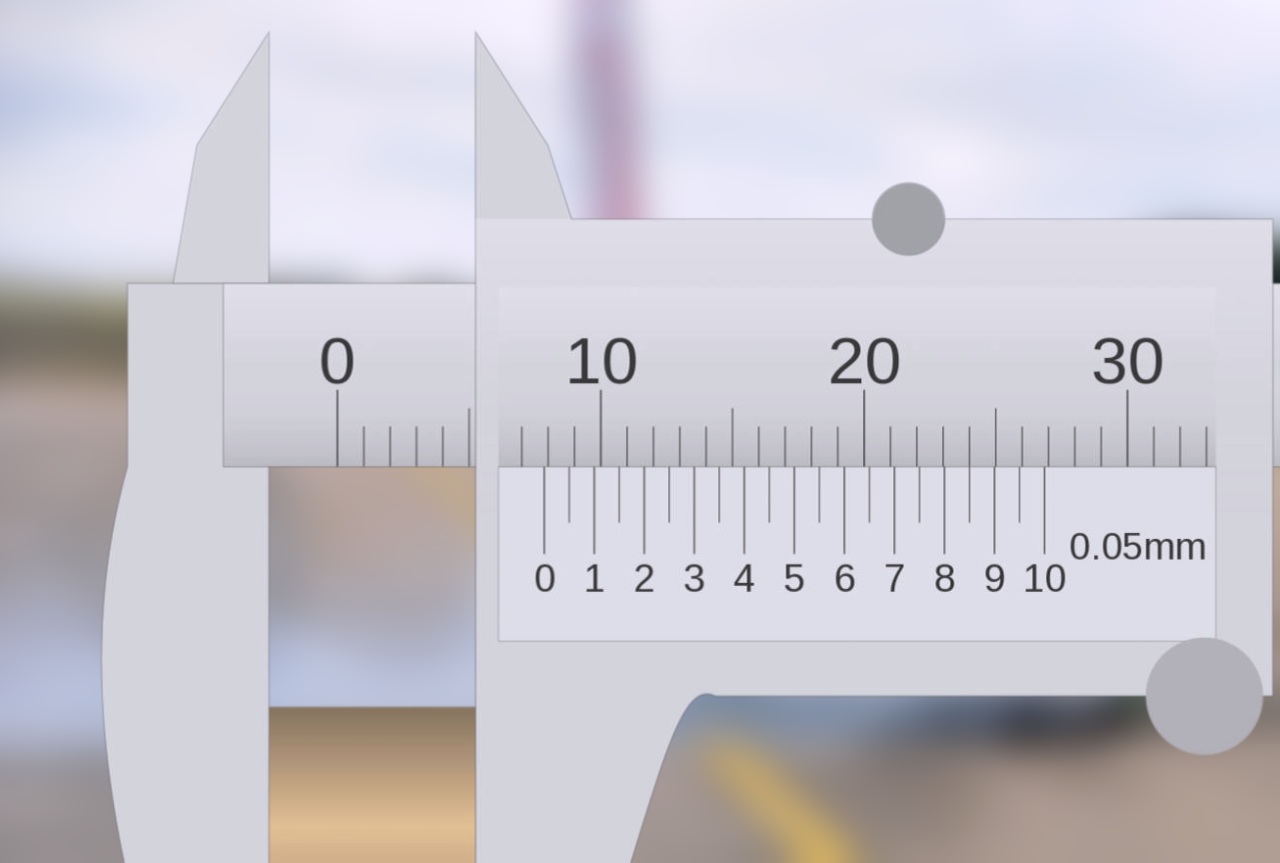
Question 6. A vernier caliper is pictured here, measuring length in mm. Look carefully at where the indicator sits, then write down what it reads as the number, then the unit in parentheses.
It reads 7.85 (mm)
